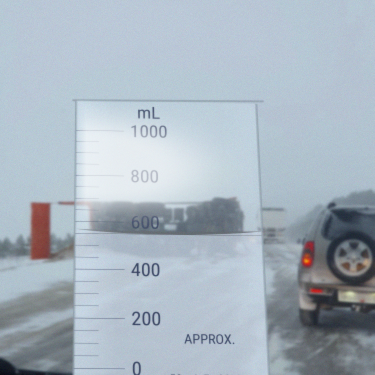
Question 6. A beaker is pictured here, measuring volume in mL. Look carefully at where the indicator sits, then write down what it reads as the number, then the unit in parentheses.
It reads 550 (mL)
